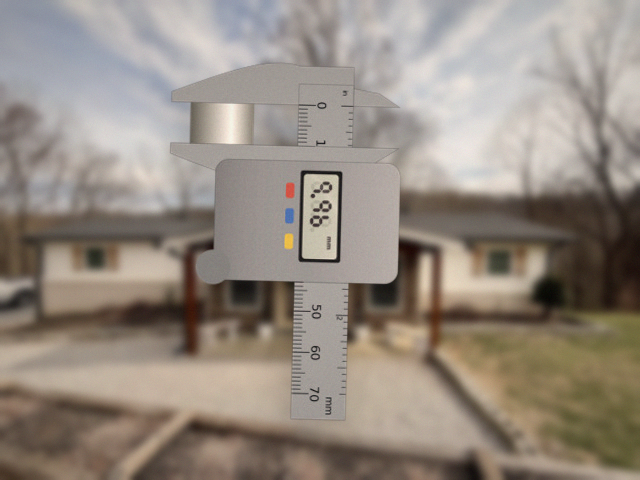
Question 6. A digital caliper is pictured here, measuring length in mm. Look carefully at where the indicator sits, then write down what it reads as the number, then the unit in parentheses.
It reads 9.96 (mm)
